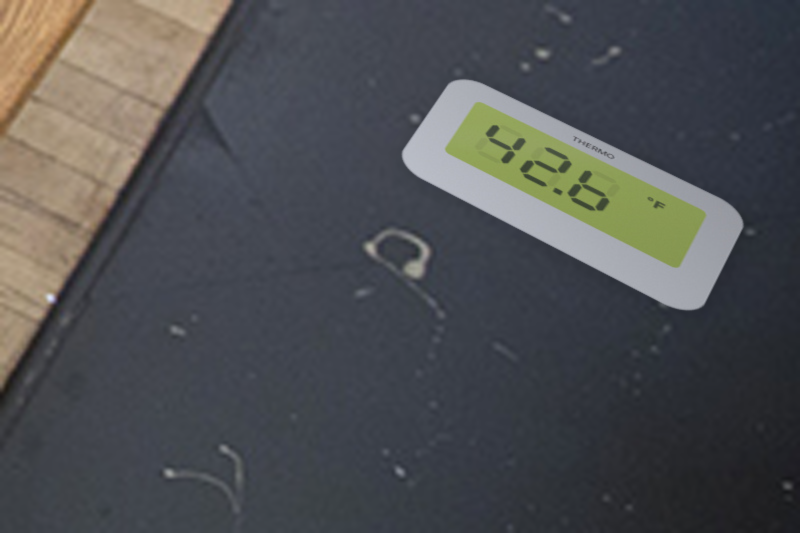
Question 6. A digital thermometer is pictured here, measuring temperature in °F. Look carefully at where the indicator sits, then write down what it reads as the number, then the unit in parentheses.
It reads 42.6 (°F)
